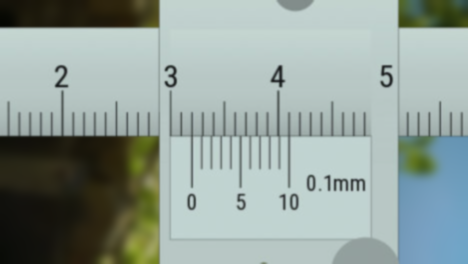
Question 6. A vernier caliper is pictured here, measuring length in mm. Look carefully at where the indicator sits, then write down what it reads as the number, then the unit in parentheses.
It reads 32.0 (mm)
